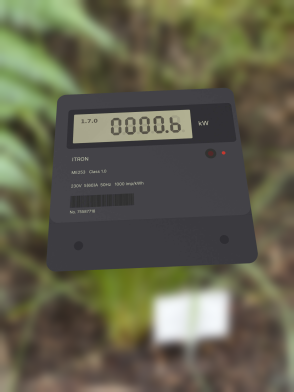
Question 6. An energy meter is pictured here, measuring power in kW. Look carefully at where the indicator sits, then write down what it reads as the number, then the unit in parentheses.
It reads 0.6 (kW)
